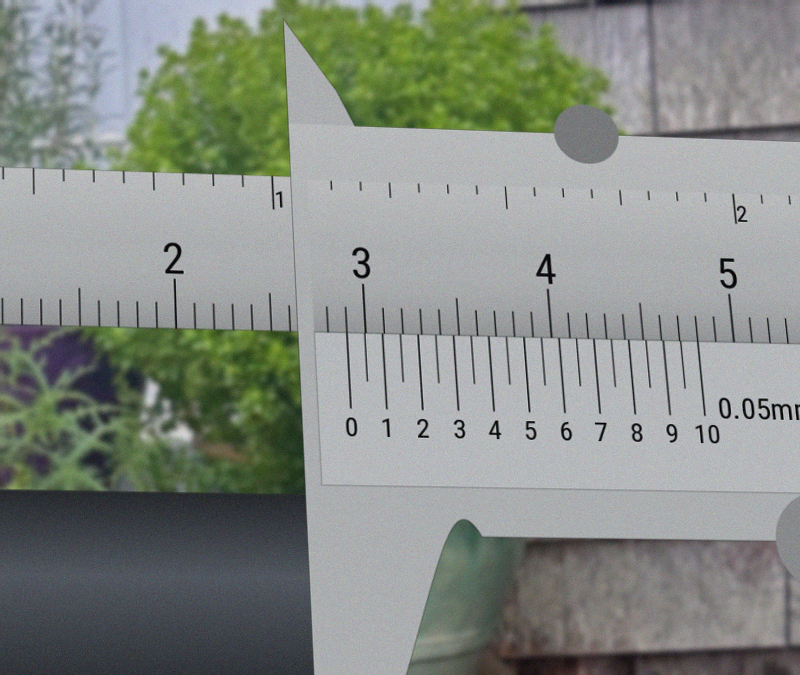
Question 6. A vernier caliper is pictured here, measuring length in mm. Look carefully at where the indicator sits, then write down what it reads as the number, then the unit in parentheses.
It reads 29.0 (mm)
